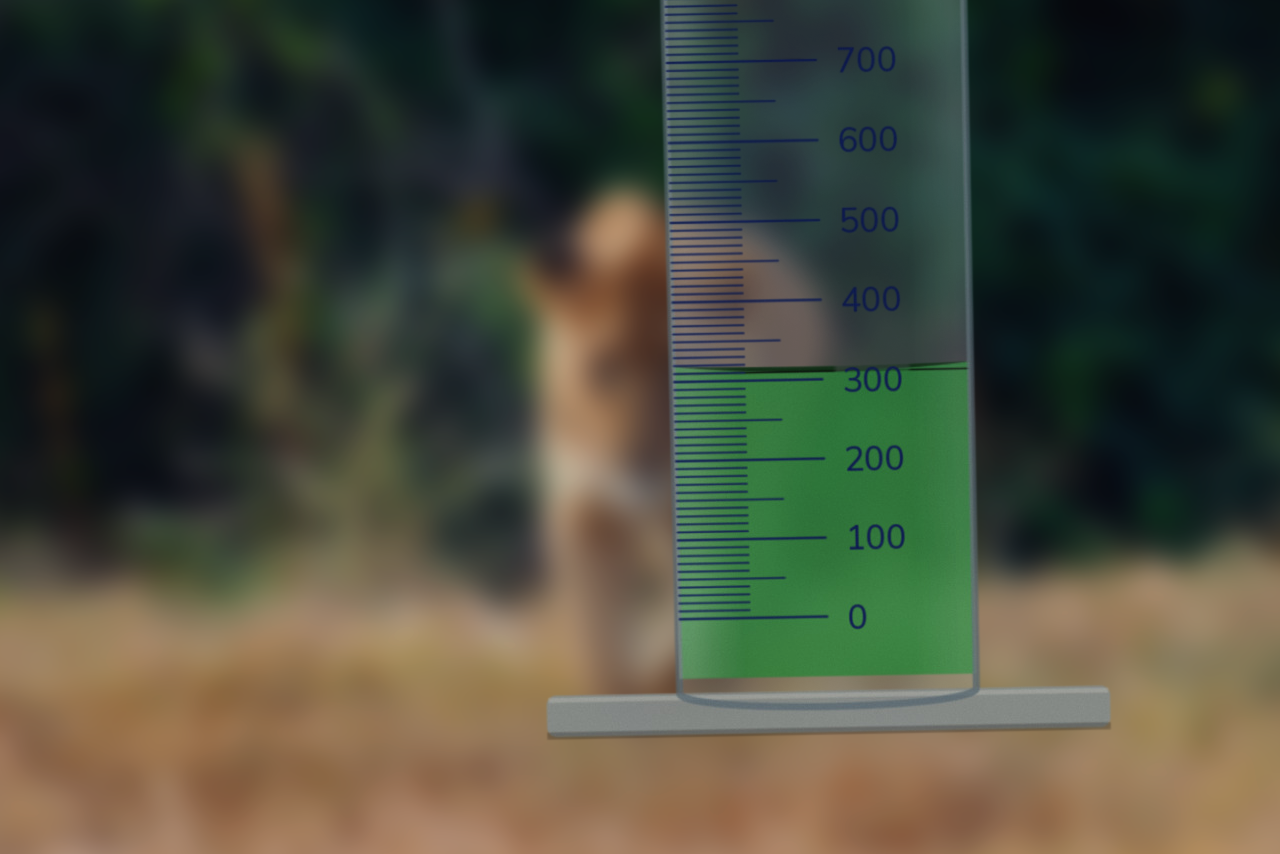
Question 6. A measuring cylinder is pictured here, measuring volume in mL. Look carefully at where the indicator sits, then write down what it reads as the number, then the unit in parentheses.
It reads 310 (mL)
